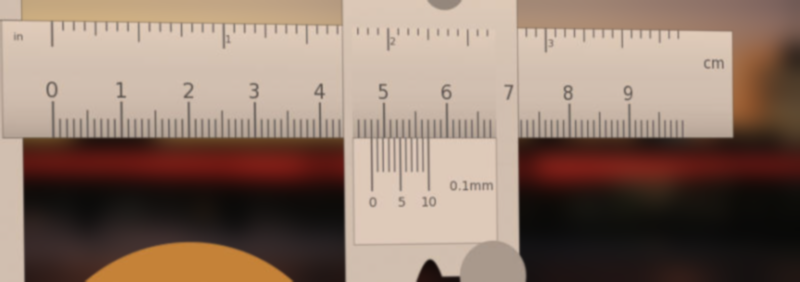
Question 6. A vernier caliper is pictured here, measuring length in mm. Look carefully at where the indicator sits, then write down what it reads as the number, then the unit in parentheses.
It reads 48.0 (mm)
